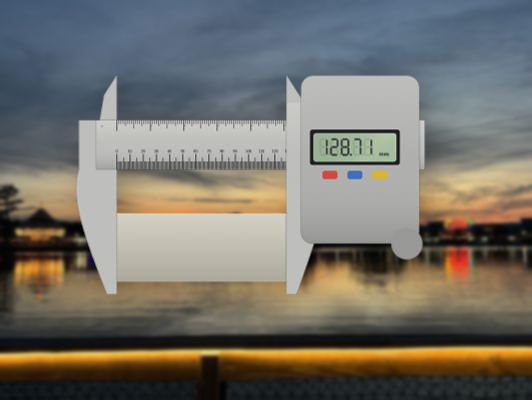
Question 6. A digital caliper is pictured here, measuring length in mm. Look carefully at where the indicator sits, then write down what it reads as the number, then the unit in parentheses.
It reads 128.71 (mm)
